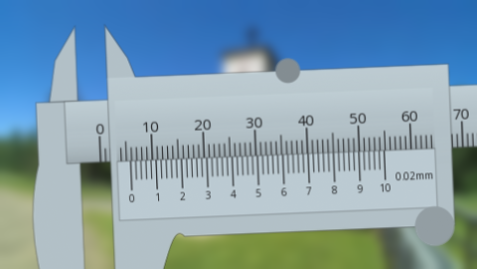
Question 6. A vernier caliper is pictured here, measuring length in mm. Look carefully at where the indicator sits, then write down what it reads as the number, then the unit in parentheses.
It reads 5.8 (mm)
